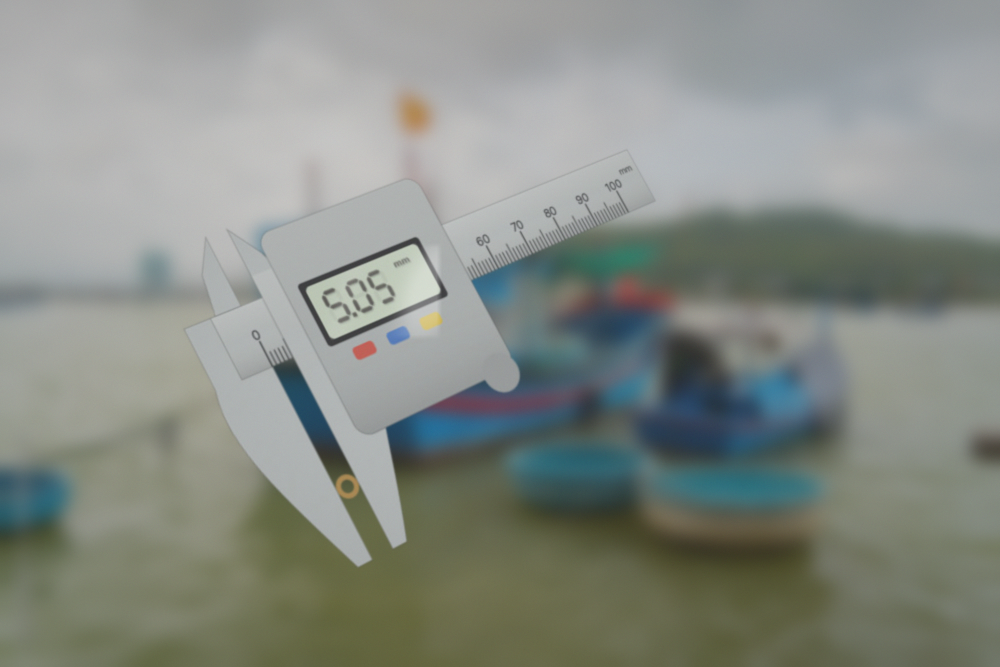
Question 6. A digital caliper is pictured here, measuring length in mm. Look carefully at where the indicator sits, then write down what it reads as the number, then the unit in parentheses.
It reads 5.05 (mm)
